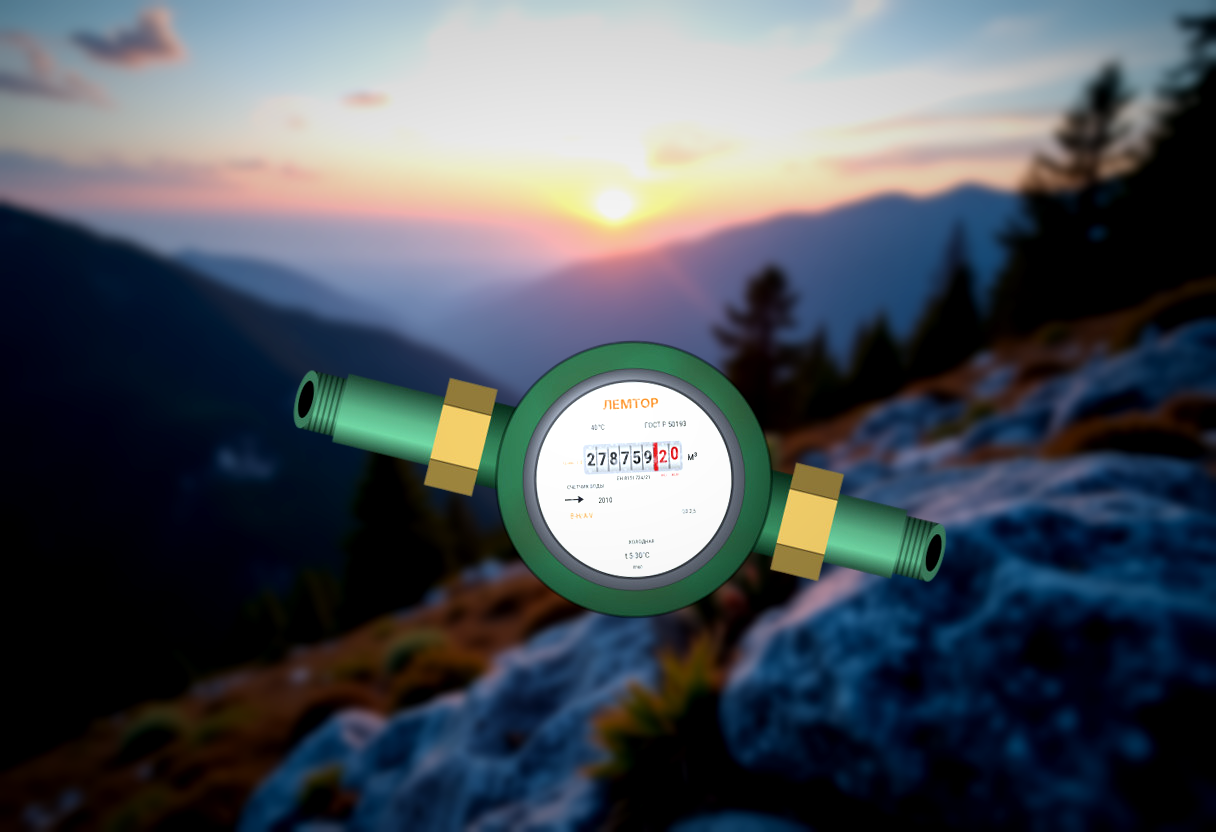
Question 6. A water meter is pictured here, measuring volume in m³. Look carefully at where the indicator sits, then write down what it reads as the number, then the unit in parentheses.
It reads 278759.20 (m³)
